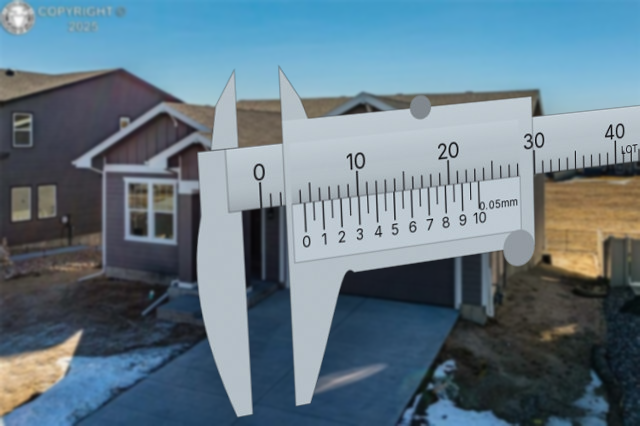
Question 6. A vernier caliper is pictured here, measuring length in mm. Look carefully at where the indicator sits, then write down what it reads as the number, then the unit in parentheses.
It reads 4.4 (mm)
